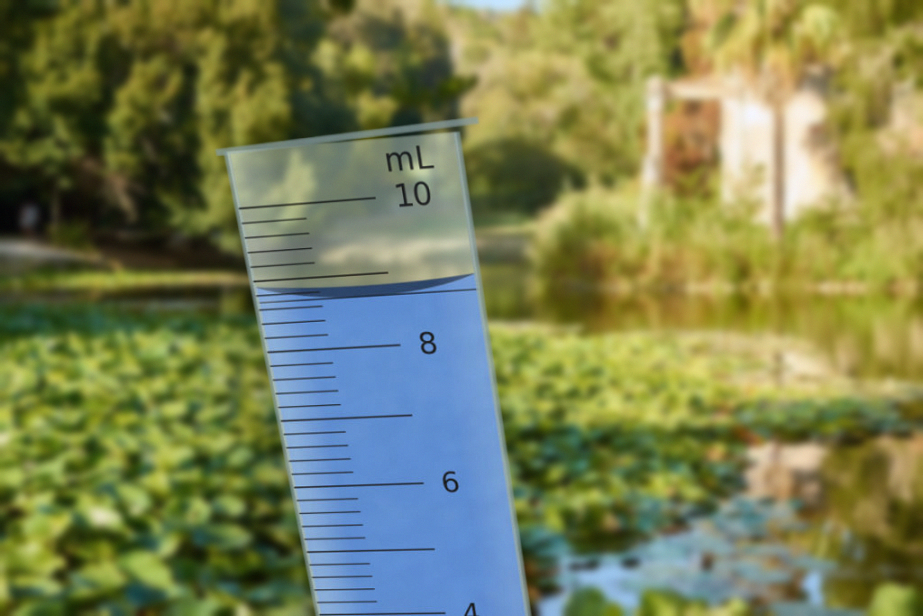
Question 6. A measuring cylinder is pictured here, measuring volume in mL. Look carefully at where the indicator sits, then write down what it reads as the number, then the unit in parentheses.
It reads 8.7 (mL)
